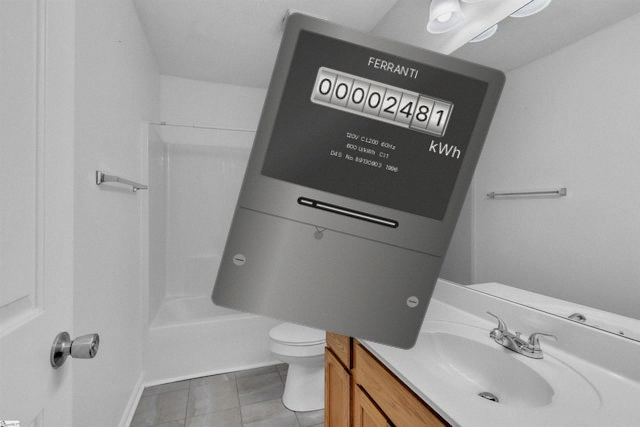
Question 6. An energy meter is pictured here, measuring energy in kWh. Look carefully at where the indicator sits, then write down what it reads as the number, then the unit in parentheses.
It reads 24.81 (kWh)
